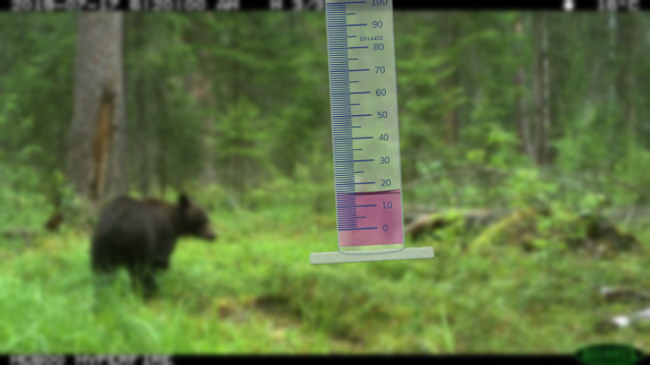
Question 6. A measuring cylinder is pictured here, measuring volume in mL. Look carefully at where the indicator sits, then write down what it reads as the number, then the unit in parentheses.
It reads 15 (mL)
